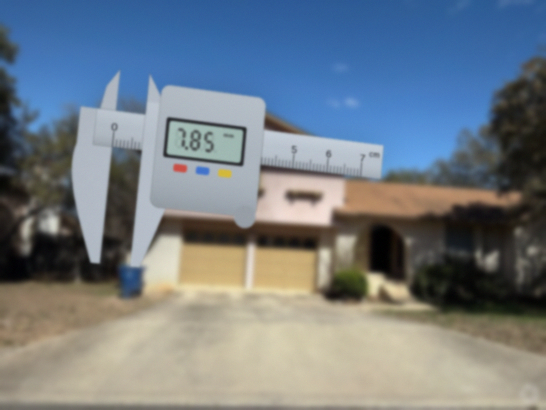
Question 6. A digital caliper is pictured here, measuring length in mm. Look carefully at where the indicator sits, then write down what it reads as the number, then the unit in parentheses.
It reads 7.85 (mm)
